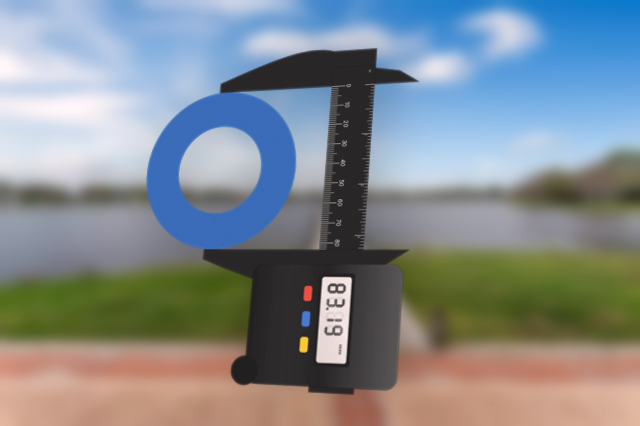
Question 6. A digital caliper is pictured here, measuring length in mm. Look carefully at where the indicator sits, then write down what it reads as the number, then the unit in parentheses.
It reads 83.19 (mm)
